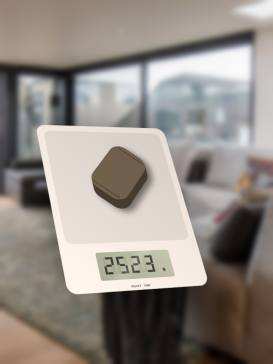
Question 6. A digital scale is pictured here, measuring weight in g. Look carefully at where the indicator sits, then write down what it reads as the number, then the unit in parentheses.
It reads 2523 (g)
